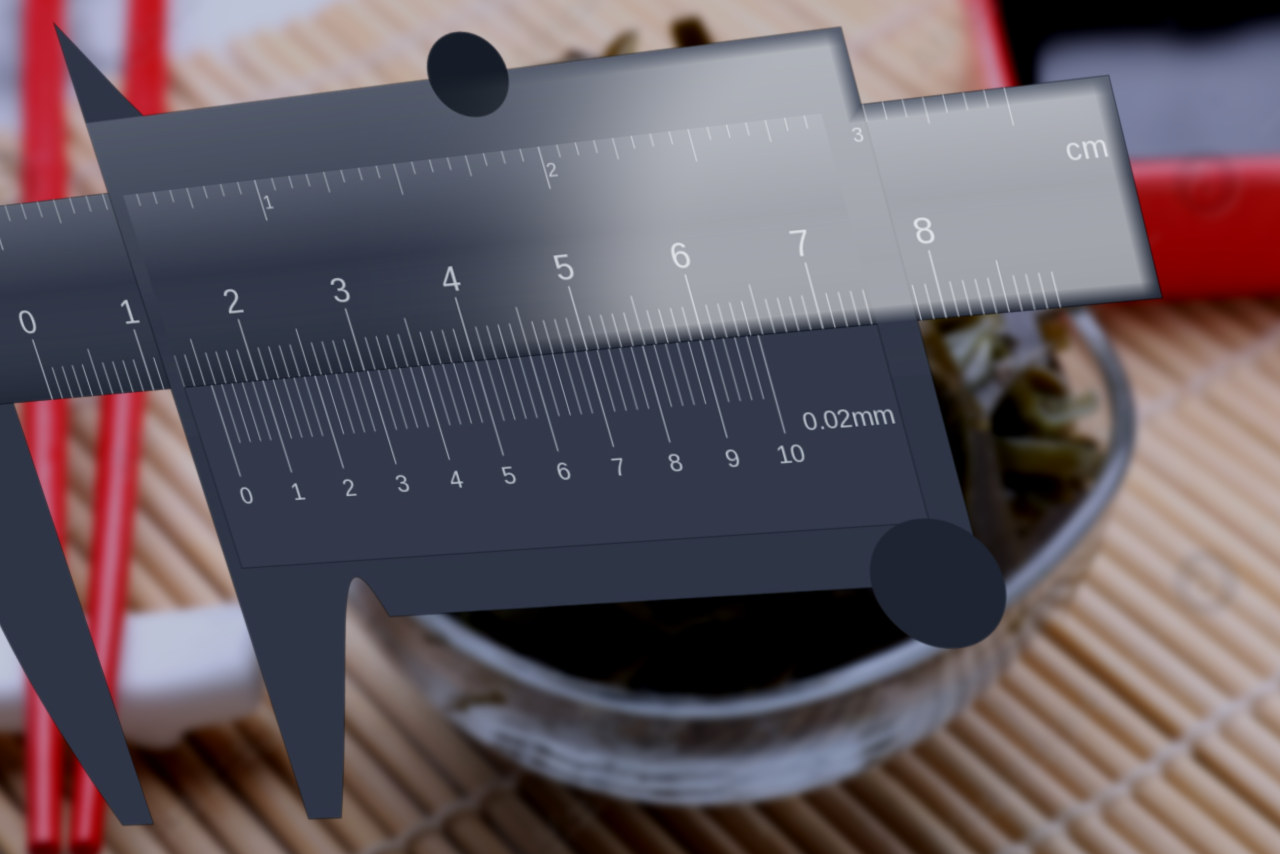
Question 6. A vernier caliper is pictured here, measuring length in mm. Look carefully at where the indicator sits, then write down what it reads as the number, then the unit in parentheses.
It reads 15.6 (mm)
